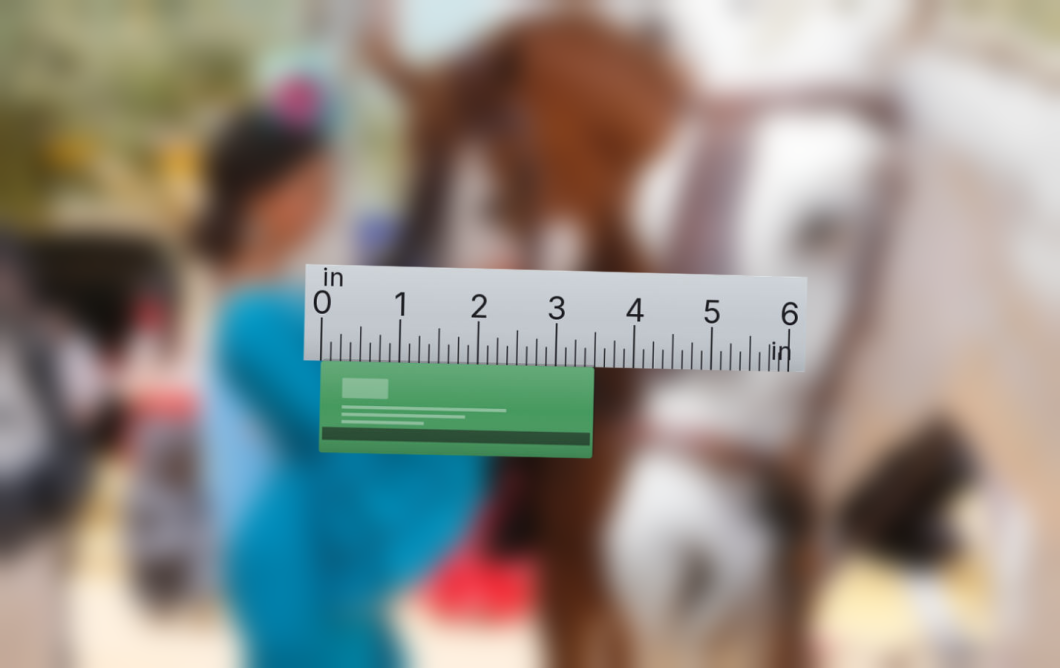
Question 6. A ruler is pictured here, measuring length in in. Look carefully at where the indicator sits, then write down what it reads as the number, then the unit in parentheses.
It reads 3.5 (in)
